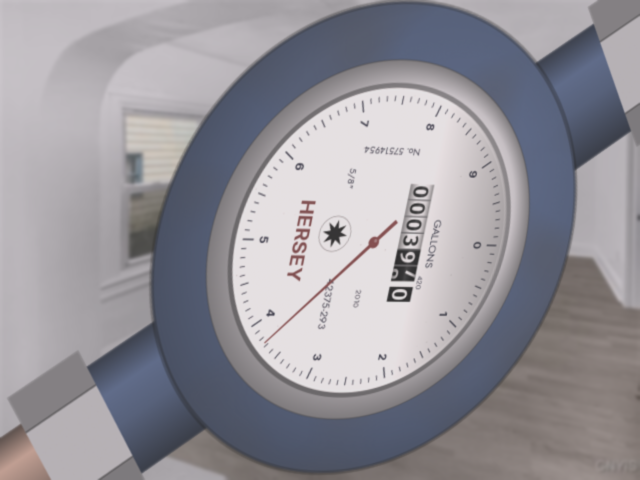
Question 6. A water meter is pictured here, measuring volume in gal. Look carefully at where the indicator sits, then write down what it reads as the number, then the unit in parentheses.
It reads 3973.7 (gal)
